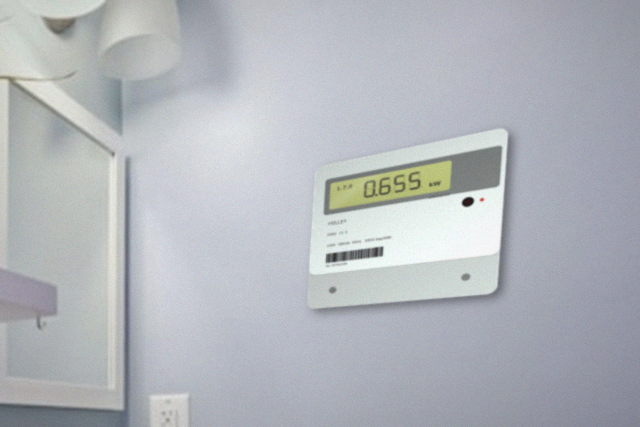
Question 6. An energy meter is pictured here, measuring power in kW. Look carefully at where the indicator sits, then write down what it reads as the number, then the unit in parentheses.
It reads 0.655 (kW)
